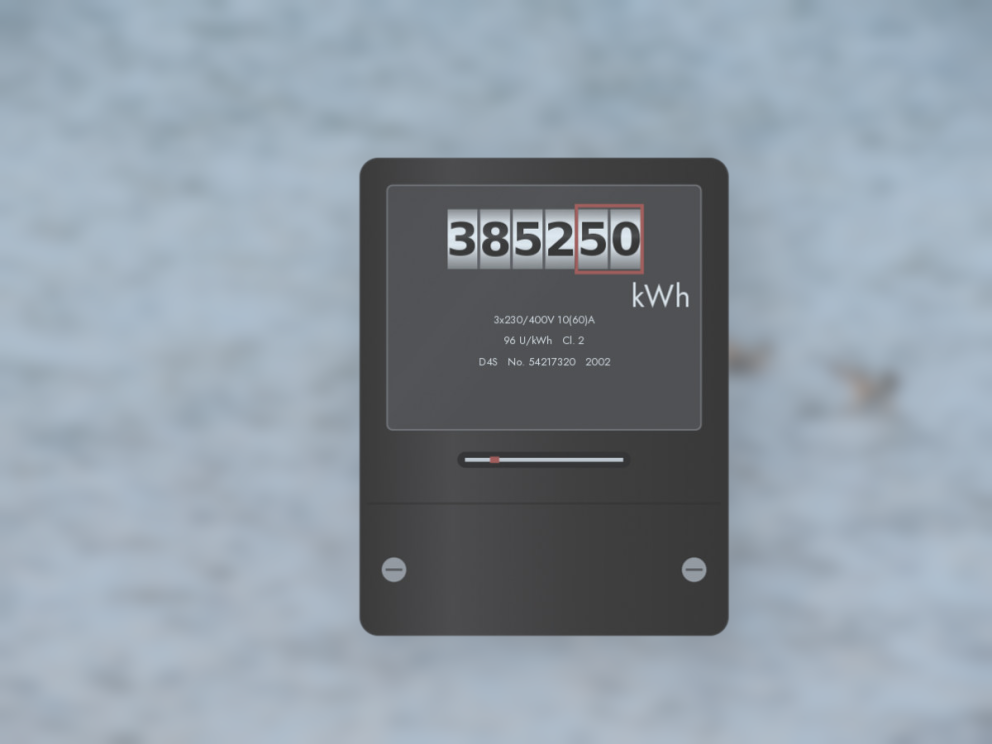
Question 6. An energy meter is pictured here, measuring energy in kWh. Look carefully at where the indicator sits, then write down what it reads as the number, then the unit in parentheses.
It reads 3852.50 (kWh)
